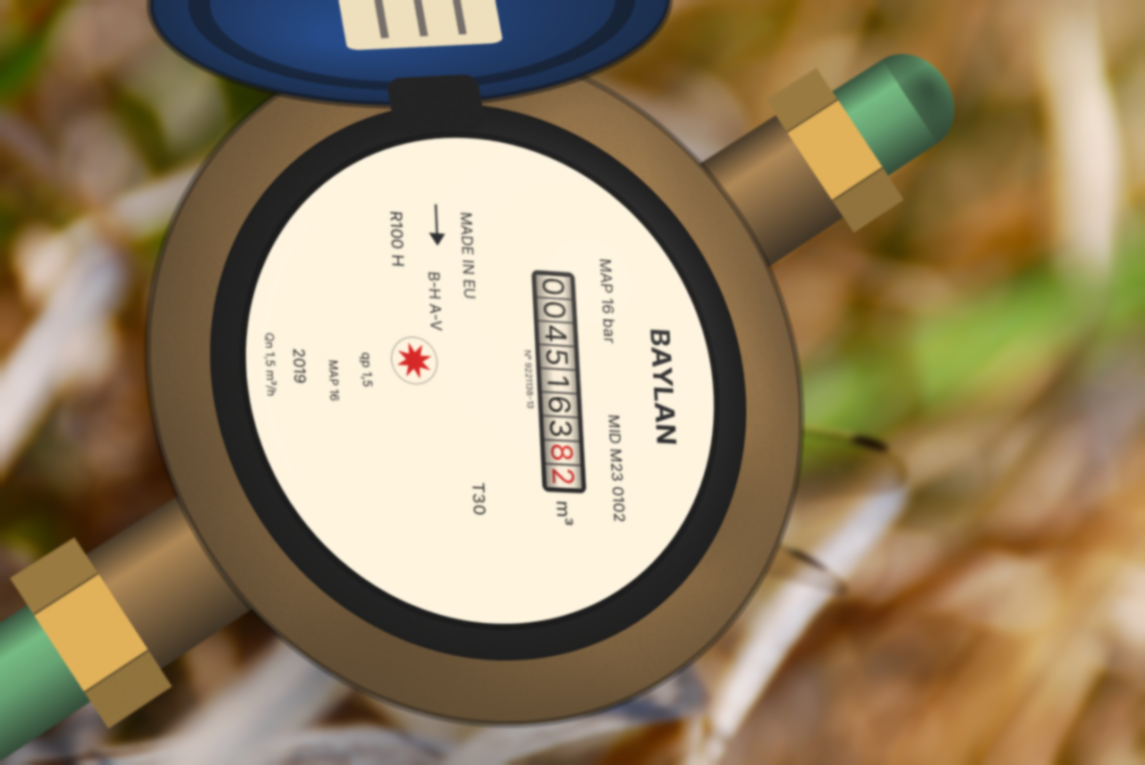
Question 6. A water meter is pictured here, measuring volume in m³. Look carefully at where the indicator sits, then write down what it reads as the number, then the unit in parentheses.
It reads 45163.82 (m³)
